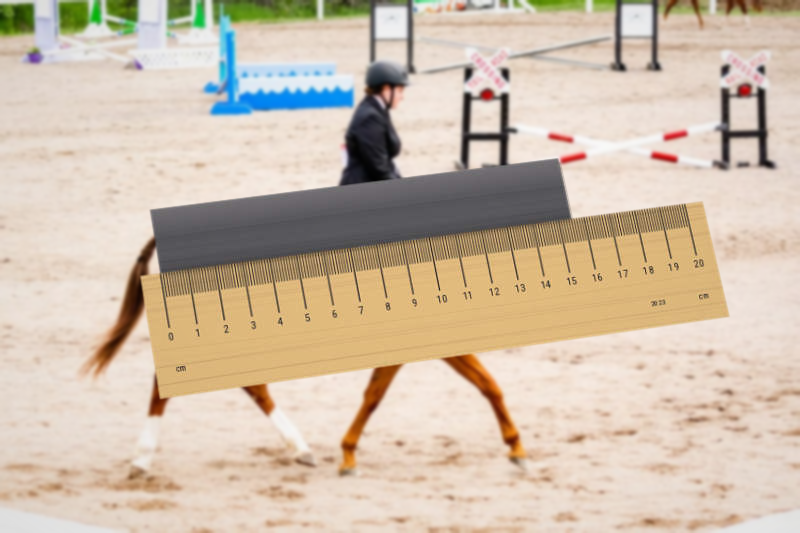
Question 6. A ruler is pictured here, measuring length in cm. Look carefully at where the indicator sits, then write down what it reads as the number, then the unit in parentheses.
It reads 15.5 (cm)
